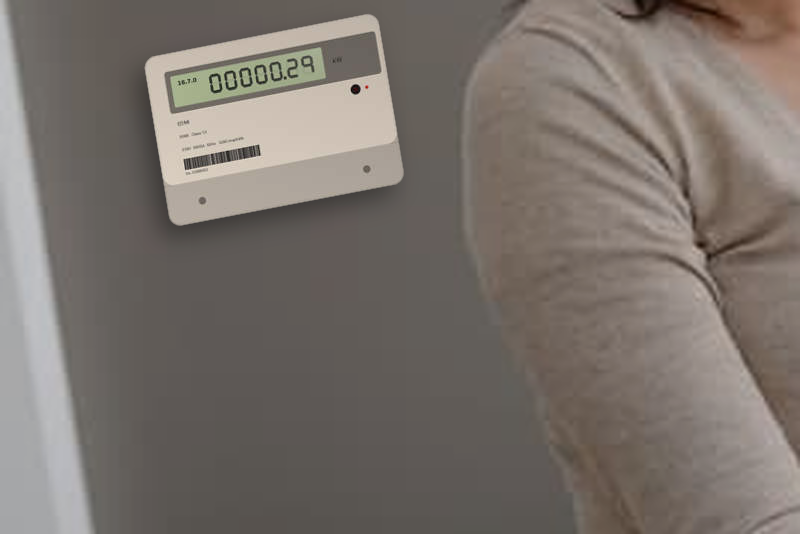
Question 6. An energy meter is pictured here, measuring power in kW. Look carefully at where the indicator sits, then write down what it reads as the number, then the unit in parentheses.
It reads 0.29 (kW)
